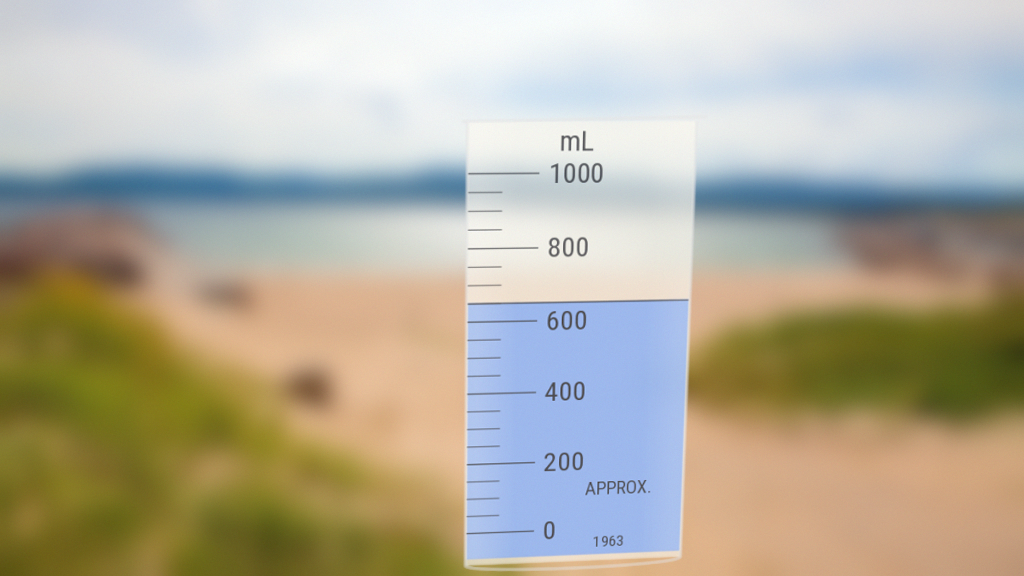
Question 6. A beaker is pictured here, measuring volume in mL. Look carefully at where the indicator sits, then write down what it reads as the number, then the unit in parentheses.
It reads 650 (mL)
